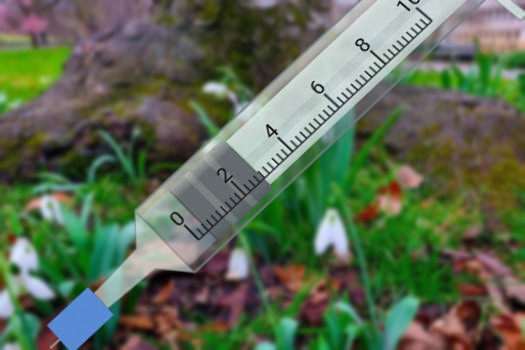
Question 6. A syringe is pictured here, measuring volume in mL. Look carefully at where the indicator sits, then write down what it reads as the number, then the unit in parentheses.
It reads 0.4 (mL)
